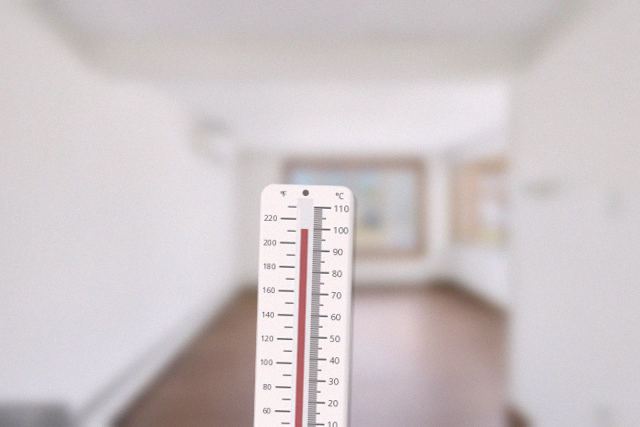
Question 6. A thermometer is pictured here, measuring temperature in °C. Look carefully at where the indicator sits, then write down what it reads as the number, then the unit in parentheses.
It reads 100 (°C)
